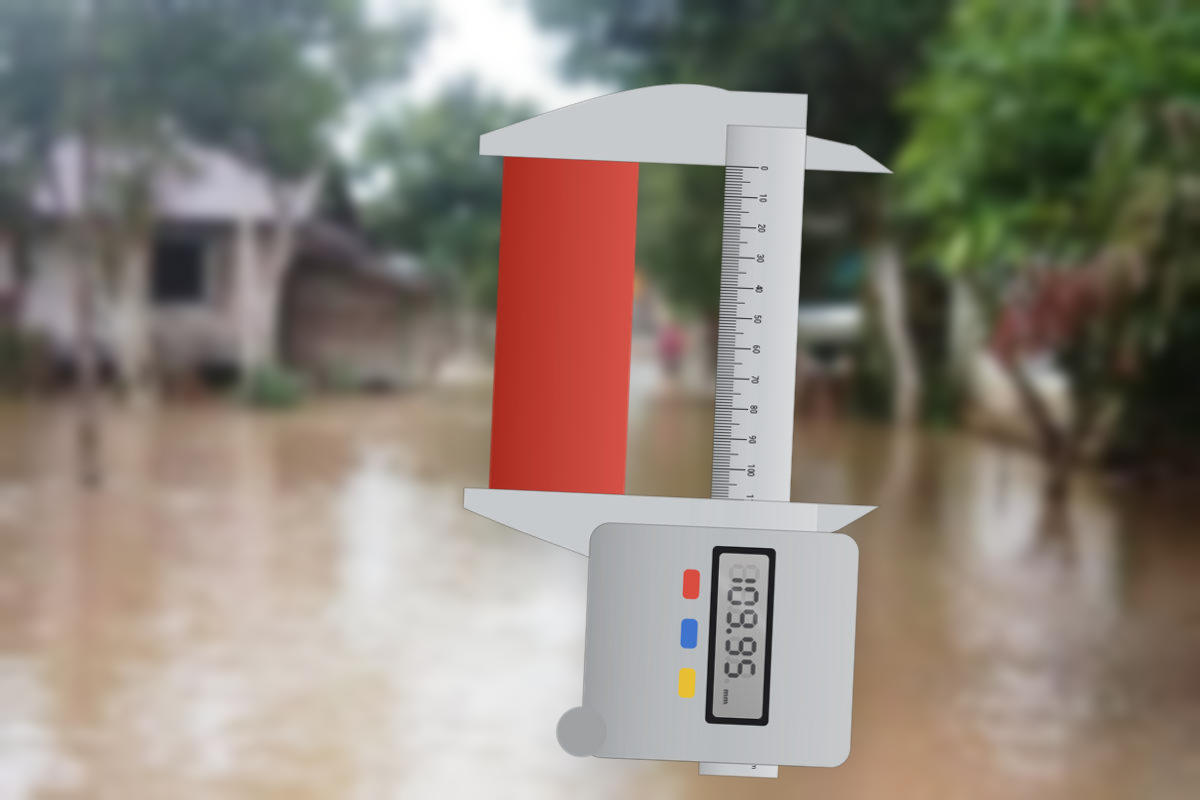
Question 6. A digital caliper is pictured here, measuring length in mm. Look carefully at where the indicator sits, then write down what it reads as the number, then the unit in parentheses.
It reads 109.95 (mm)
